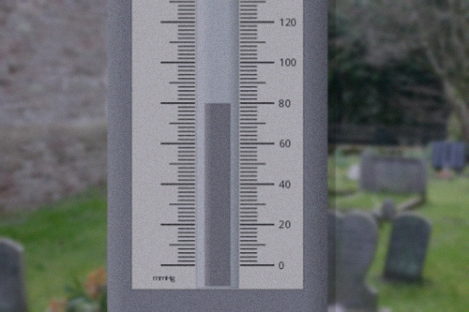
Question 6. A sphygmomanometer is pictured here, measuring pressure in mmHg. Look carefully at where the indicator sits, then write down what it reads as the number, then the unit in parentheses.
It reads 80 (mmHg)
